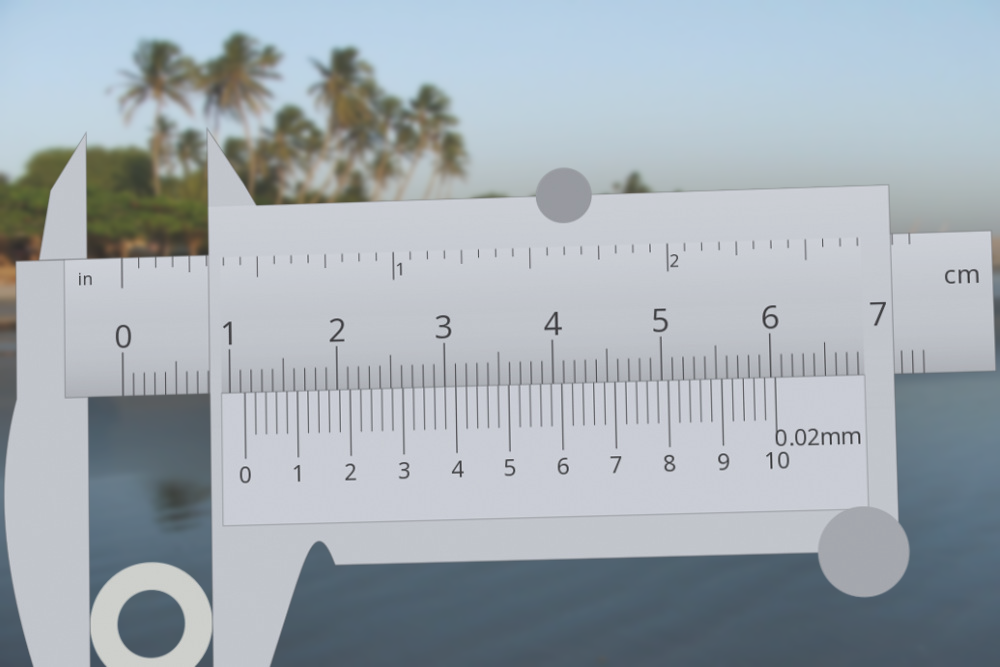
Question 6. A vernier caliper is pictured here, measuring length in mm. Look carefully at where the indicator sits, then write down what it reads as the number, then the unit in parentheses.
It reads 11.4 (mm)
